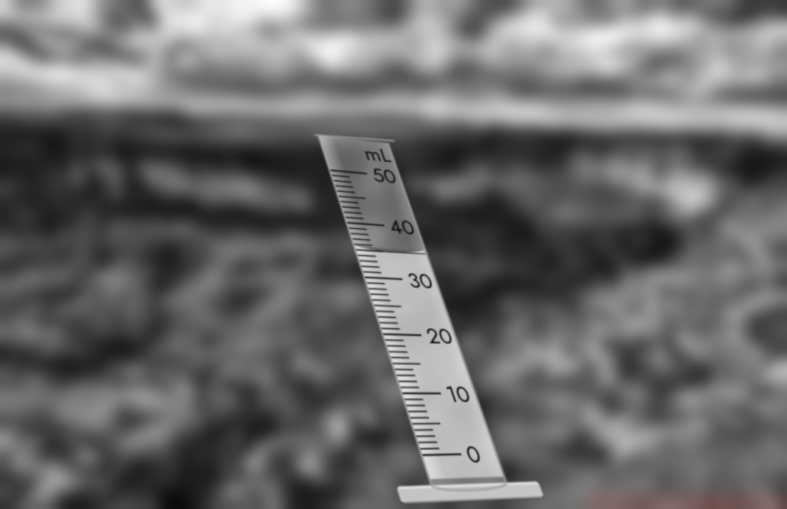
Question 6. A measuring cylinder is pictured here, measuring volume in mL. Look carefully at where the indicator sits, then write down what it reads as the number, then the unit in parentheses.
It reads 35 (mL)
